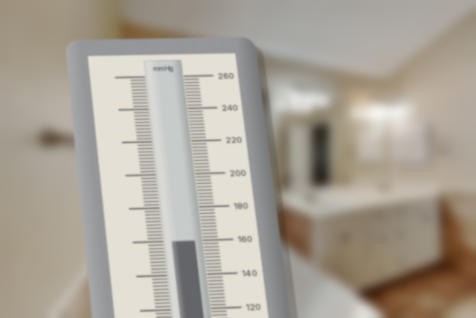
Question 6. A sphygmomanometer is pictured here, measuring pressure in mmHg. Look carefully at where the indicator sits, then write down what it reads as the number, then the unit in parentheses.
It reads 160 (mmHg)
